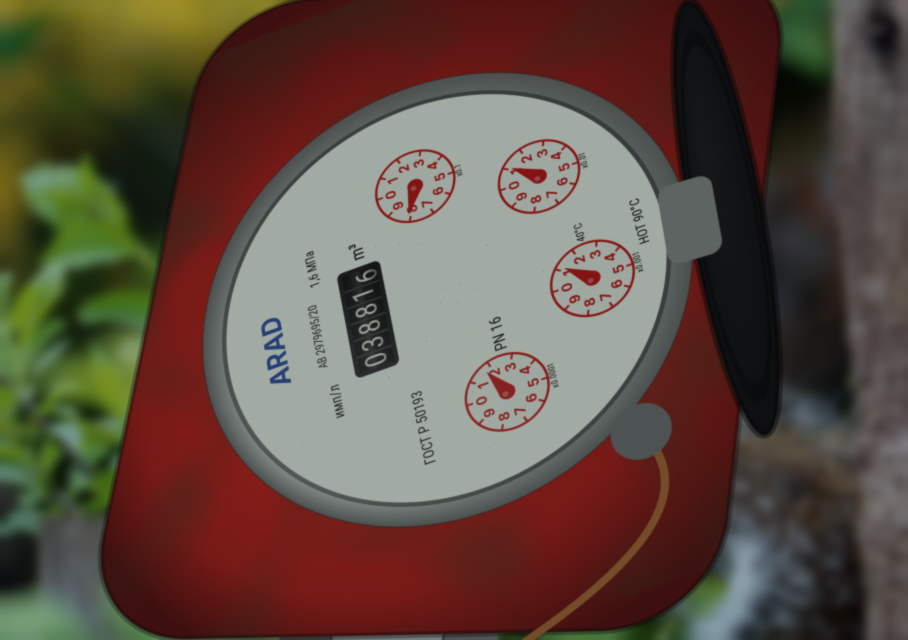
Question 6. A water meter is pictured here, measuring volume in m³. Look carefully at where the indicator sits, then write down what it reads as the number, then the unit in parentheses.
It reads 38815.8111 (m³)
